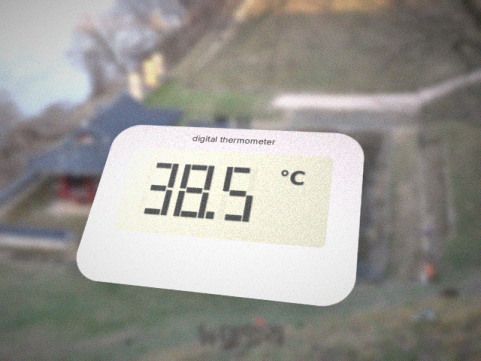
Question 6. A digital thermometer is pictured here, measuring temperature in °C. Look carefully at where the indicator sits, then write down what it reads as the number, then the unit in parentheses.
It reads 38.5 (°C)
